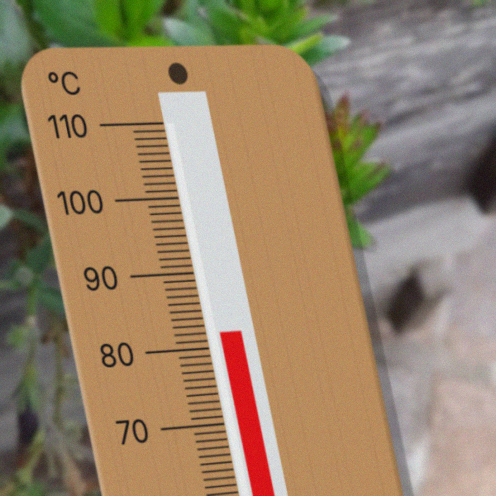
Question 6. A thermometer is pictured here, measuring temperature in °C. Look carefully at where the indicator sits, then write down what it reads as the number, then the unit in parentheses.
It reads 82 (°C)
